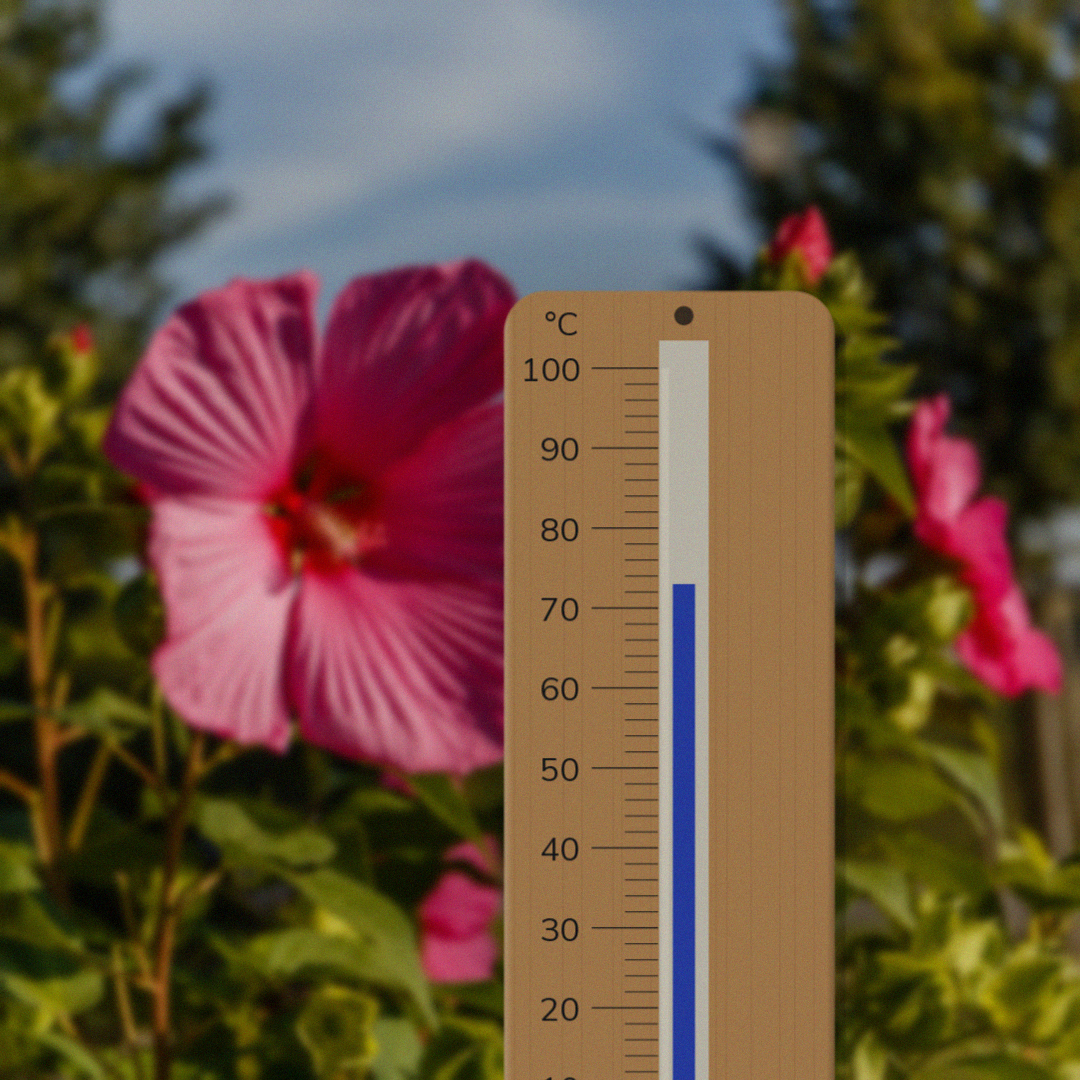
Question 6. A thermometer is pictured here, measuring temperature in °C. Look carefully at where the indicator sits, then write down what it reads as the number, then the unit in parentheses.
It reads 73 (°C)
